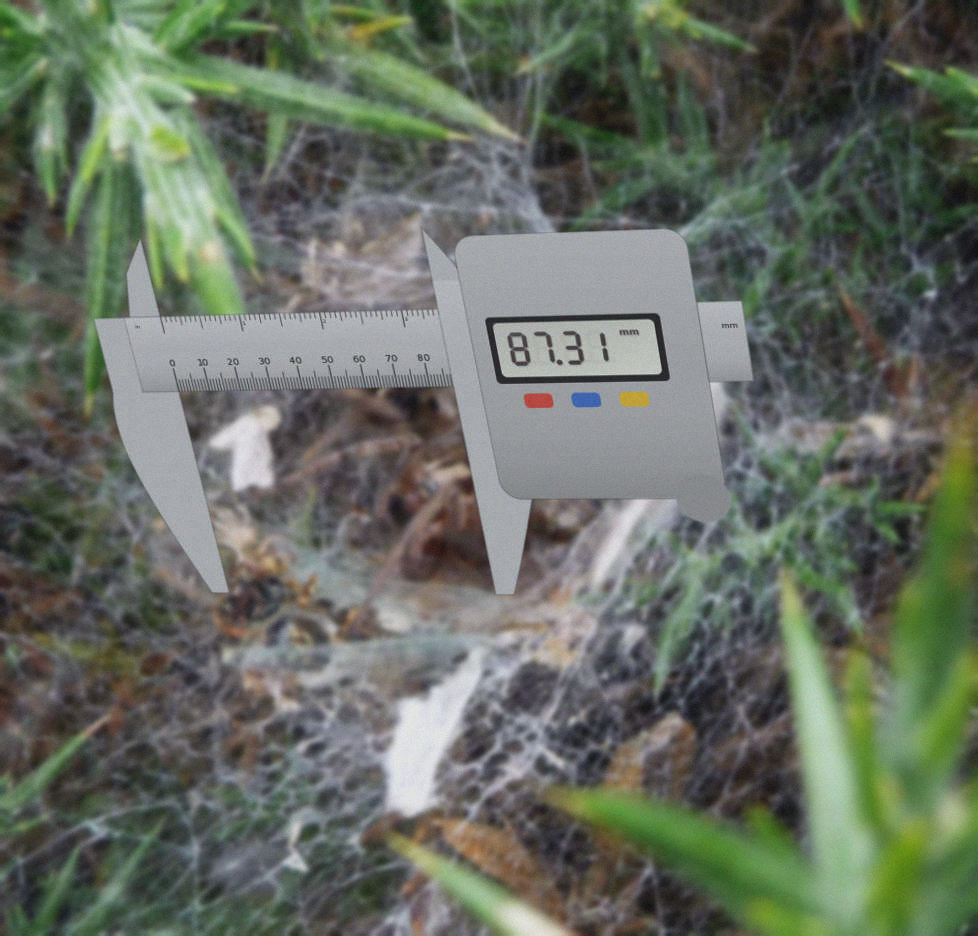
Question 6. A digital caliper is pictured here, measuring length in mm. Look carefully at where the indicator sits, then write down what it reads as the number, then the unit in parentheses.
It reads 87.31 (mm)
